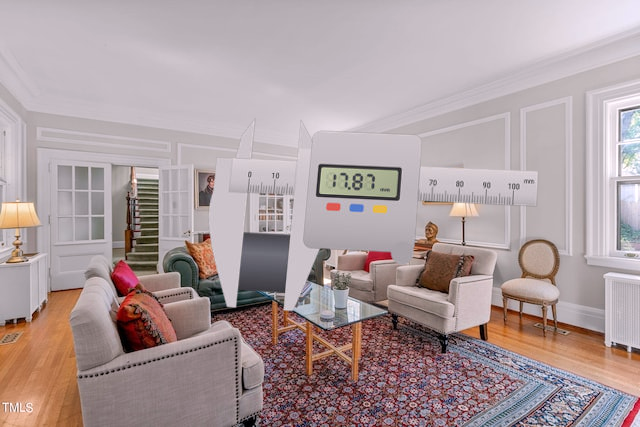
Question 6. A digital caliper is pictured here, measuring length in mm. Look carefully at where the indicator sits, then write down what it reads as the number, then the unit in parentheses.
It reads 17.87 (mm)
